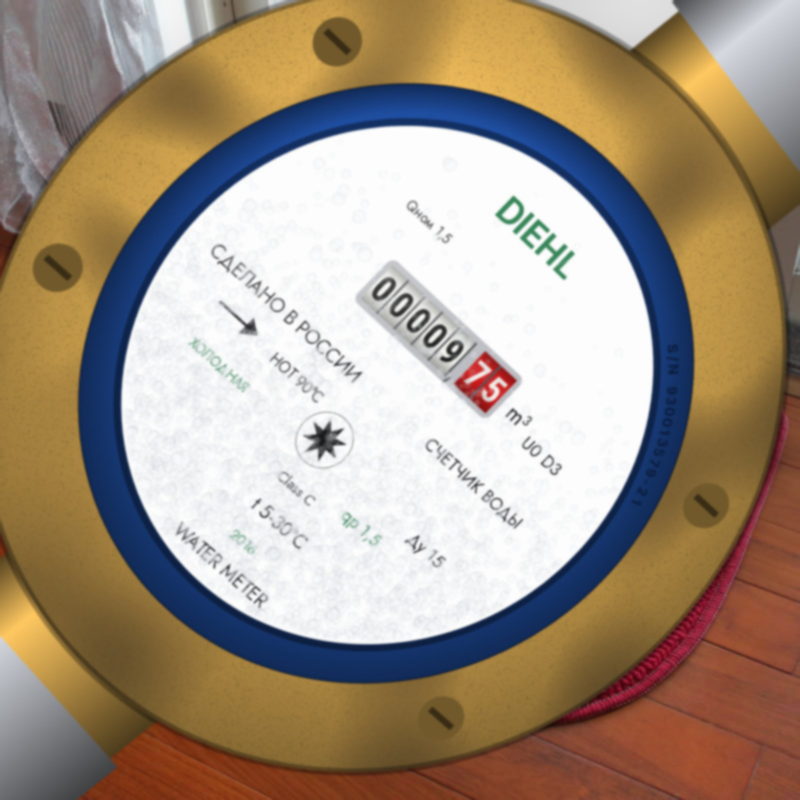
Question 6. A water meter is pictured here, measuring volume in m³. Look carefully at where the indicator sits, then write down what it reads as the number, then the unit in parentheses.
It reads 9.75 (m³)
